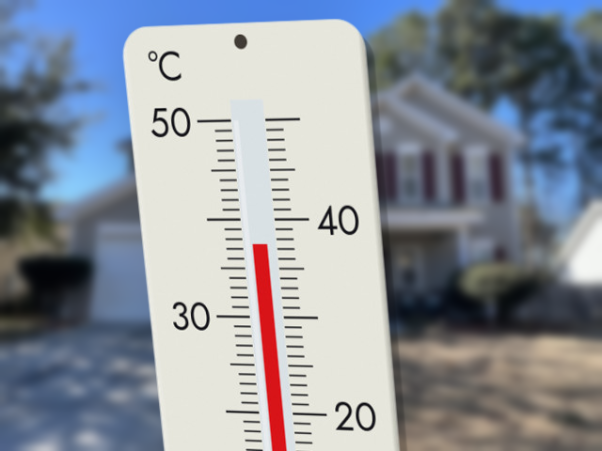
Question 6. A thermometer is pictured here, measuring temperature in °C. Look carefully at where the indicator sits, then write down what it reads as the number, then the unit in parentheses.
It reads 37.5 (°C)
